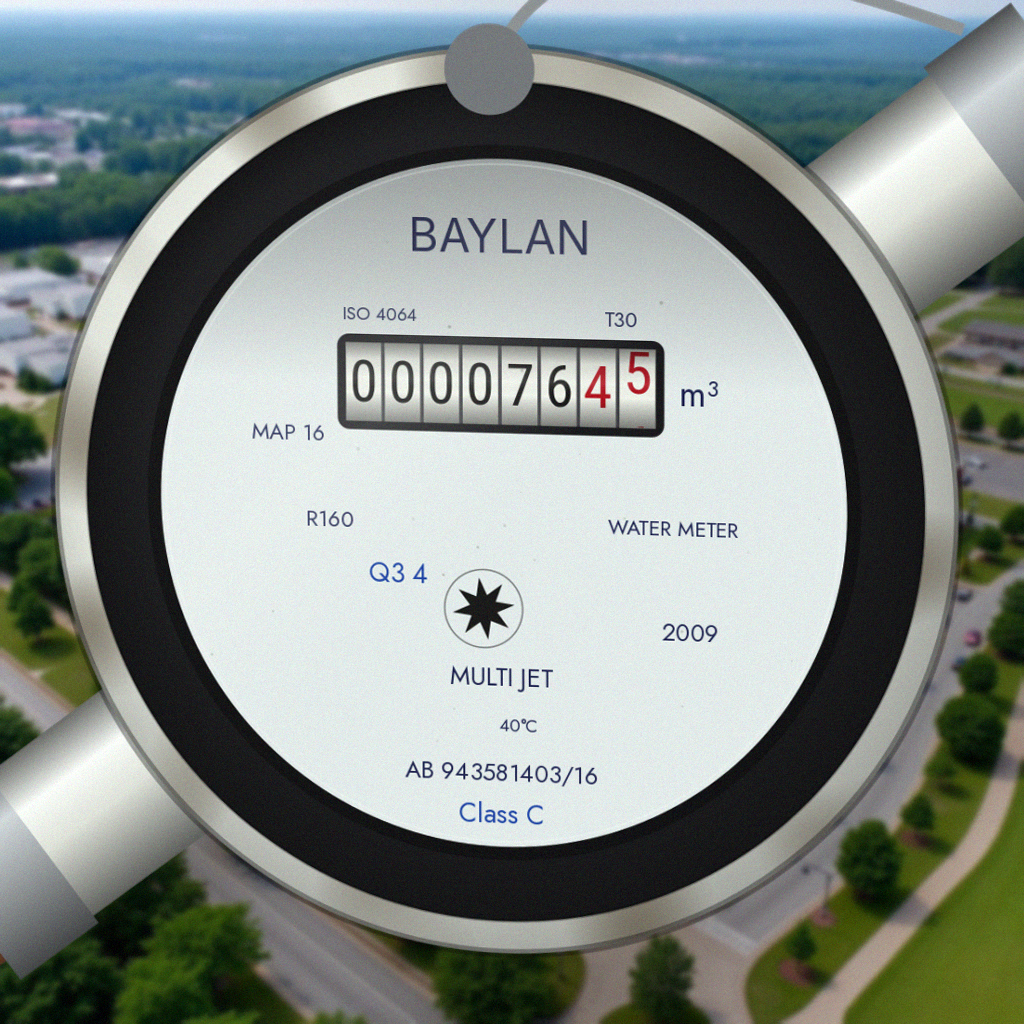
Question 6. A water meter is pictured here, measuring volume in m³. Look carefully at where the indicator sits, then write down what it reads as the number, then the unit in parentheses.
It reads 76.45 (m³)
